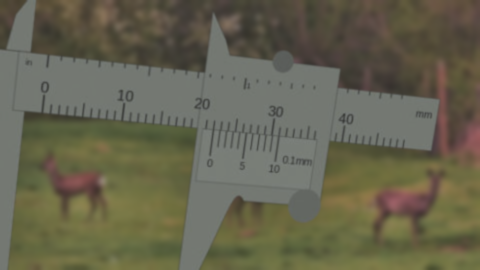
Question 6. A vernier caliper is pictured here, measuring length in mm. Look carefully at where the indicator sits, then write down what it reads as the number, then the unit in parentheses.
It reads 22.0 (mm)
